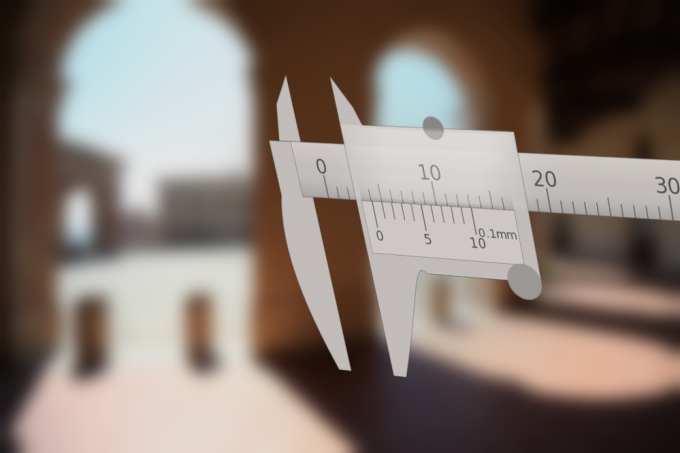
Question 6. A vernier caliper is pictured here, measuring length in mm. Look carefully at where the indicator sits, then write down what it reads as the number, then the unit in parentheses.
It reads 4.1 (mm)
